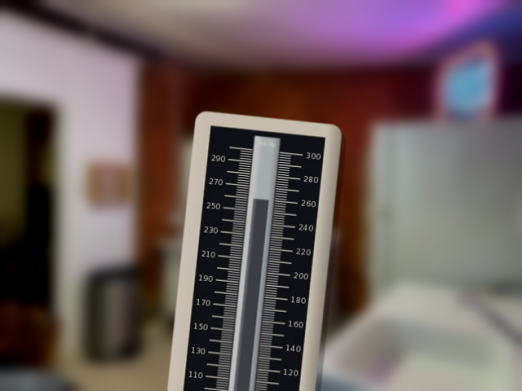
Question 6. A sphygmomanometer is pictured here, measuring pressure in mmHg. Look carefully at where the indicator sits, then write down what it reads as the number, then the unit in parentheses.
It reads 260 (mmHg)
